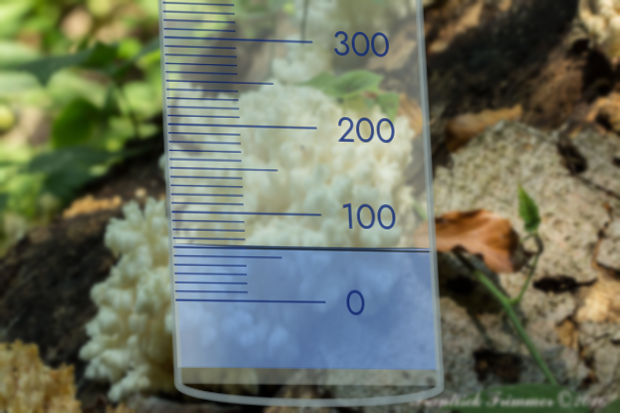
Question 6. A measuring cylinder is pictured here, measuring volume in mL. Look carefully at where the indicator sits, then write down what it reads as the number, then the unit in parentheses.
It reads 60 (mL)
